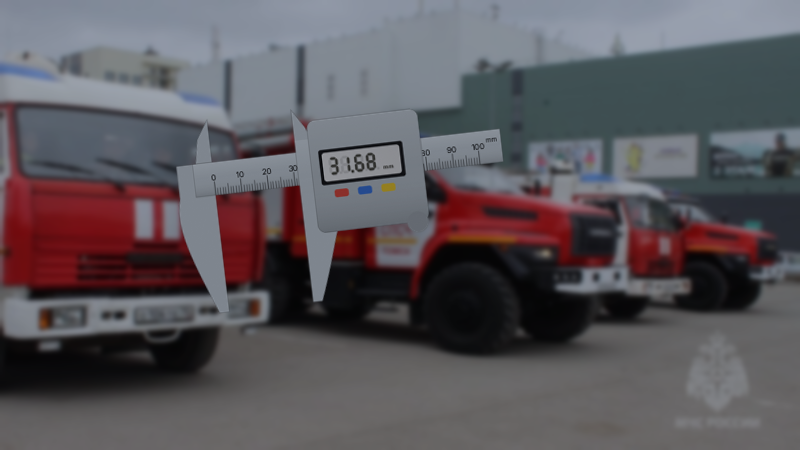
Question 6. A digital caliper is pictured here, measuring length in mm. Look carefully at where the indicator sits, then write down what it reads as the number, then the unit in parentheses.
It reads 31.68 (mm)
